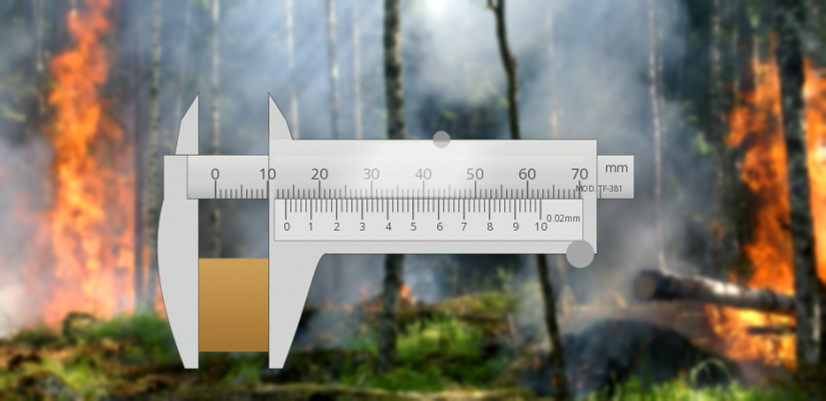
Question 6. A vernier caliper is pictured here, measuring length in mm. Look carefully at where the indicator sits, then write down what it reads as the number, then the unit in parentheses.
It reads 13.5 (mm)
